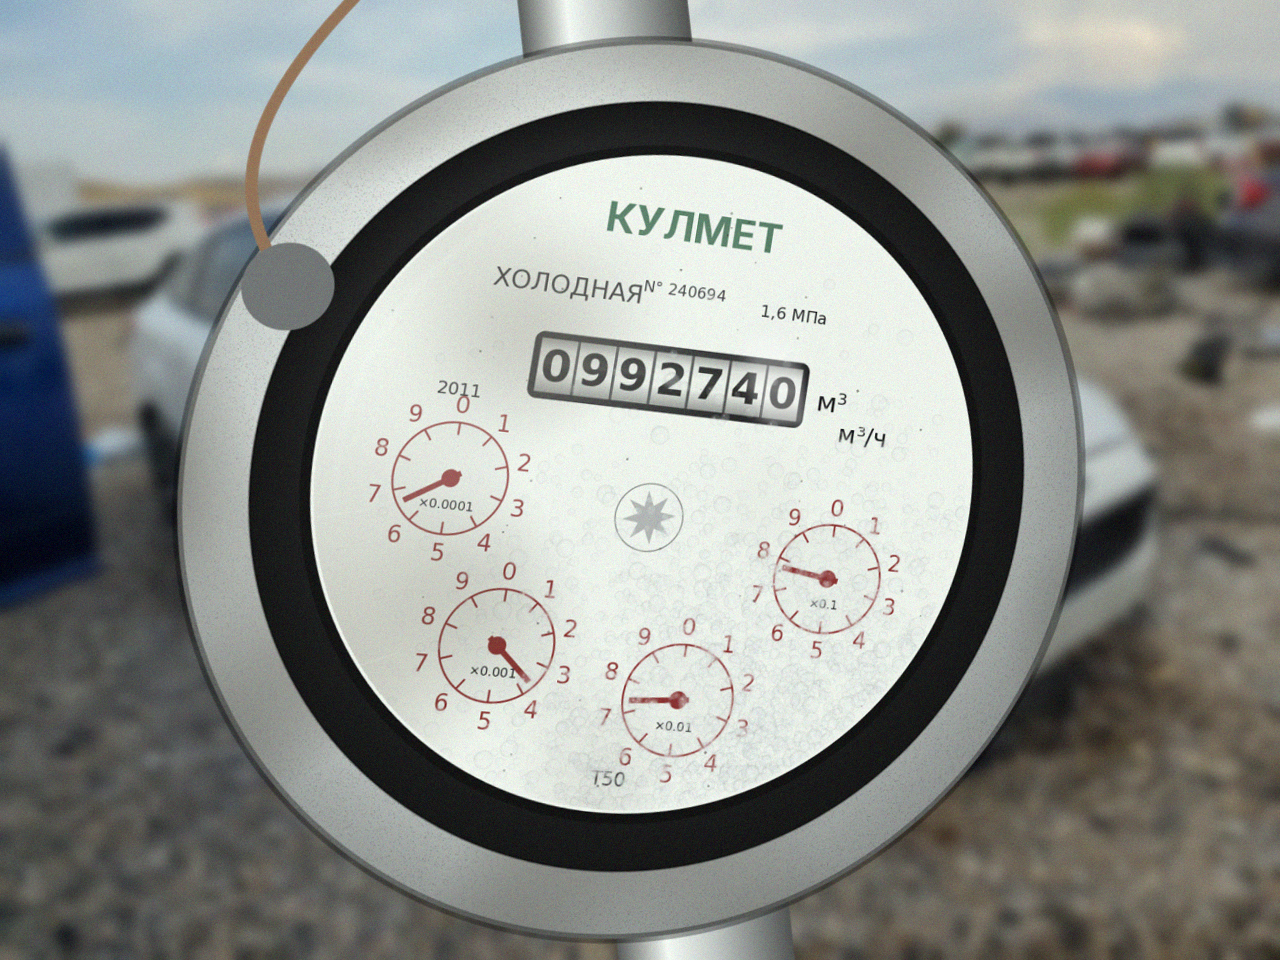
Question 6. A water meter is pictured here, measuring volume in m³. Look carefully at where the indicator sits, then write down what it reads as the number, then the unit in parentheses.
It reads 992740.7736 (m³)
